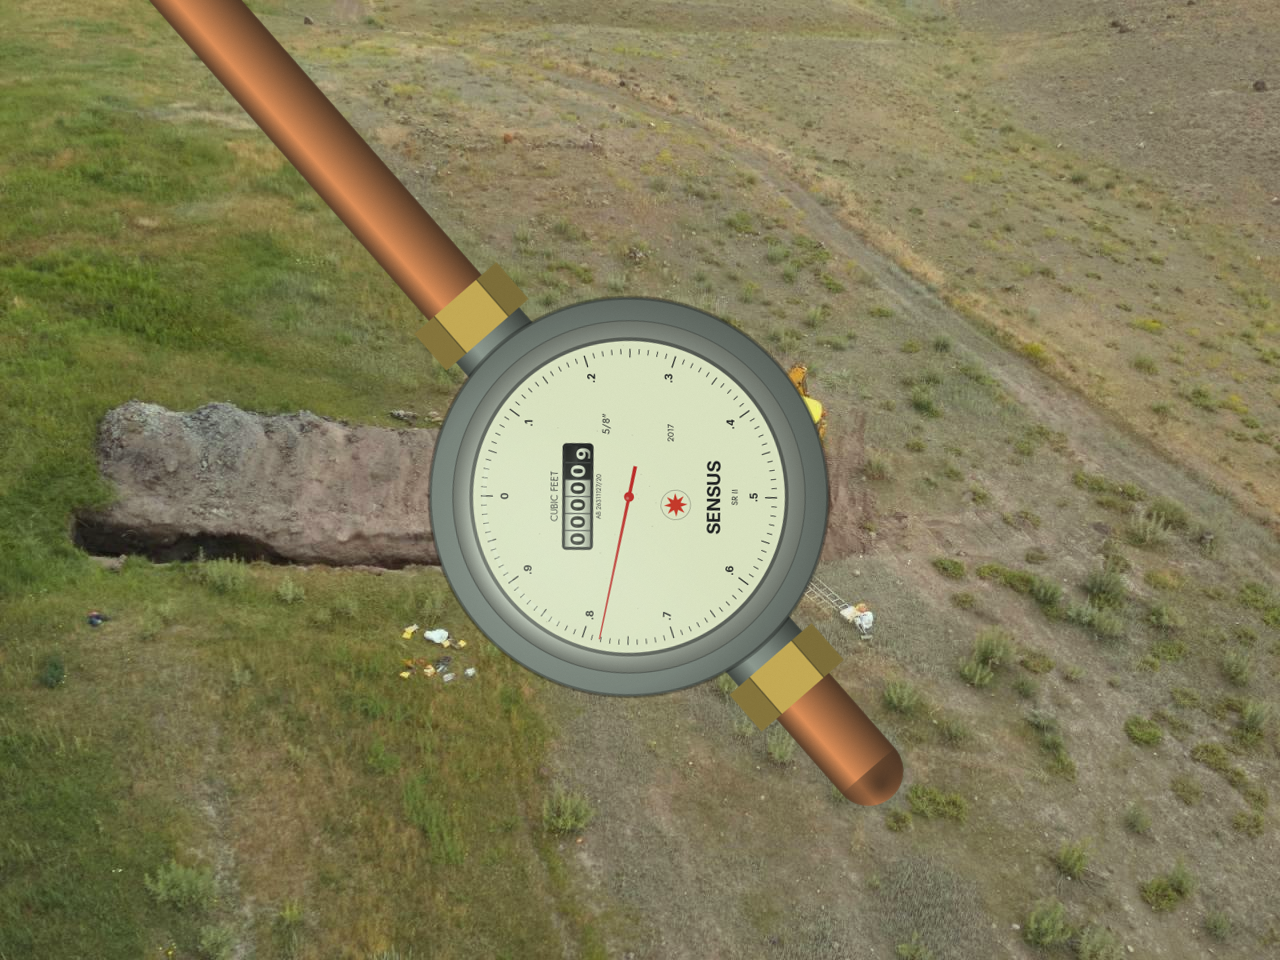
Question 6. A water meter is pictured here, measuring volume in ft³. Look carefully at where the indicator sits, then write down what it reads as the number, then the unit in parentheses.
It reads 8.78 (ft³)
